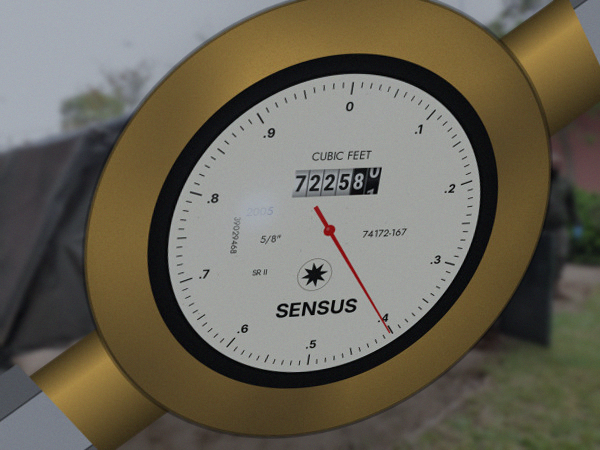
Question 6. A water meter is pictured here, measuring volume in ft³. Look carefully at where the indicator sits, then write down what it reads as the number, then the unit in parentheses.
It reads 722580.40 (ft³)
